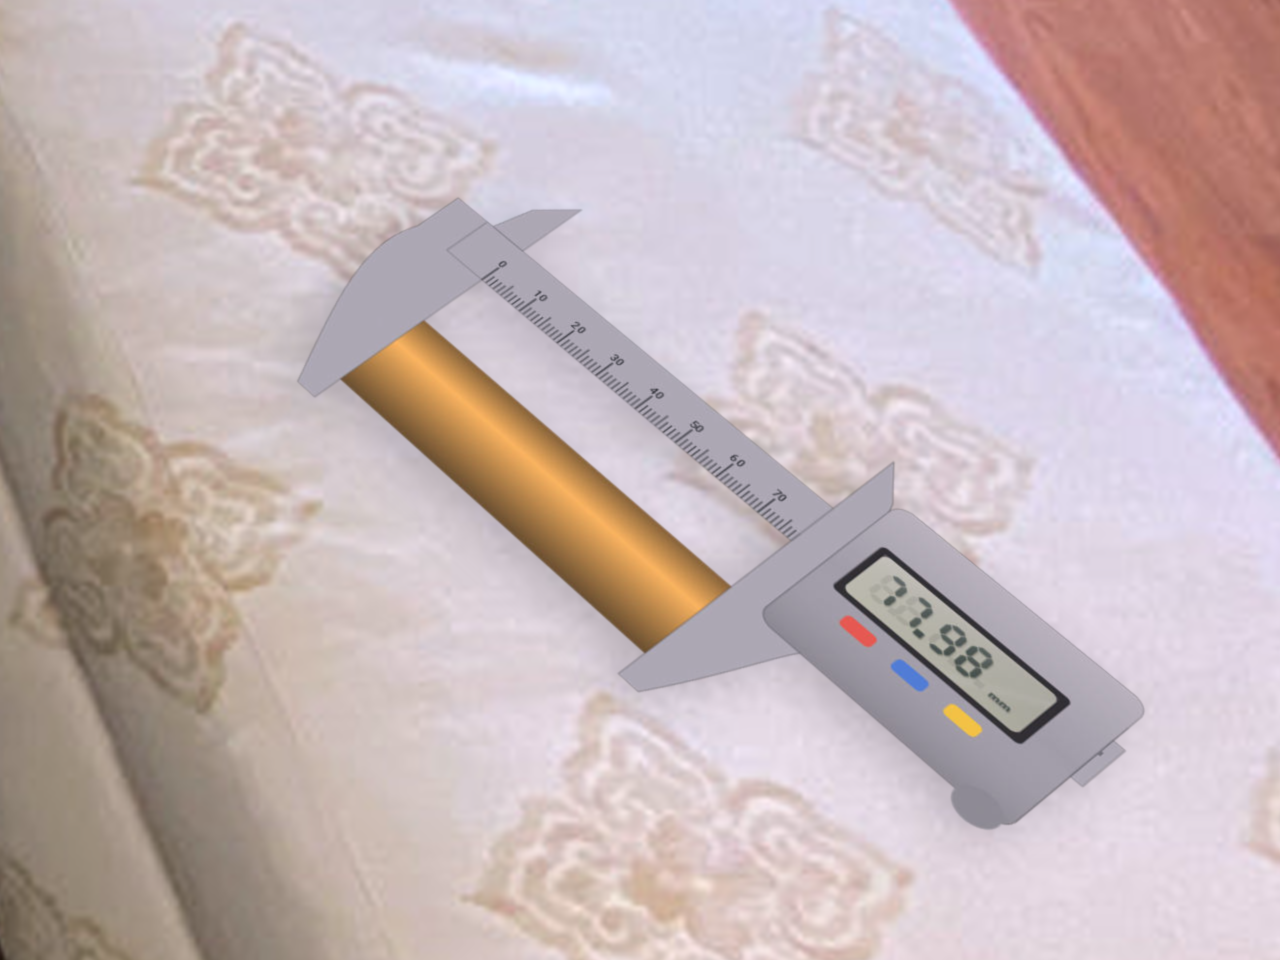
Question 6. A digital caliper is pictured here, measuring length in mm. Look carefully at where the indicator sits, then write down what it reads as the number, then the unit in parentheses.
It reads 77.98 (mm)
